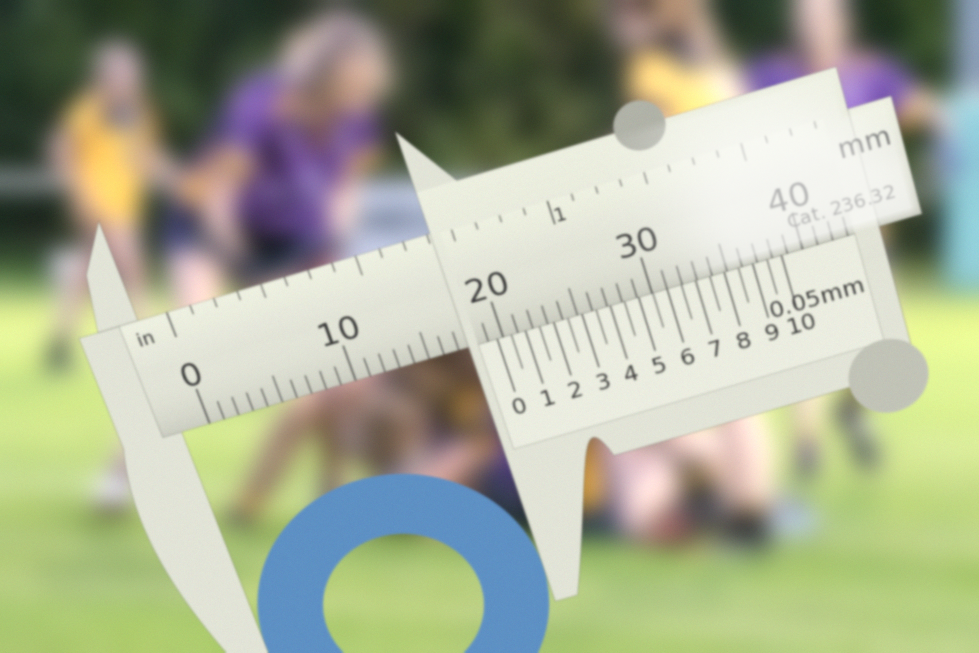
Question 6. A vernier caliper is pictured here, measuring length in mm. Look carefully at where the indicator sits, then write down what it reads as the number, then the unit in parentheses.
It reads 19.6 (mm)
